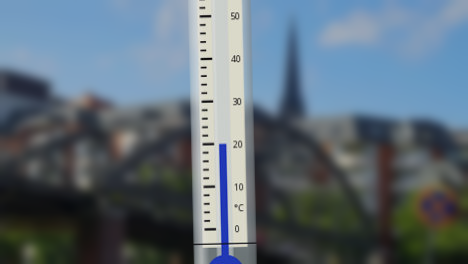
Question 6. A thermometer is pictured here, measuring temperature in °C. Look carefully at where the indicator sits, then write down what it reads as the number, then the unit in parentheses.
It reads 20 (°C)
